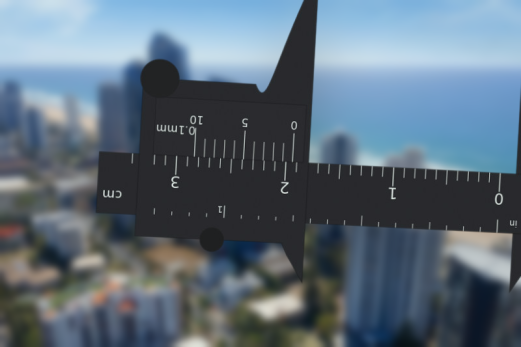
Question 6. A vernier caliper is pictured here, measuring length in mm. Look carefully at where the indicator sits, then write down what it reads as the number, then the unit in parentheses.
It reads 19.4 (mm)
